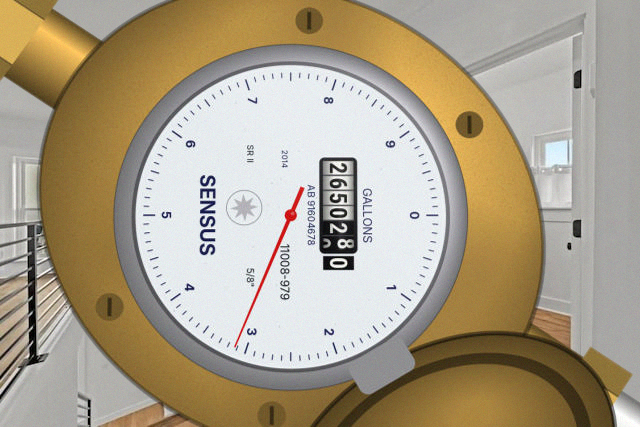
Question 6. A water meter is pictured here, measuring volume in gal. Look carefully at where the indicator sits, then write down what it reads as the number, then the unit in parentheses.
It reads 2650283.1 (gal)
